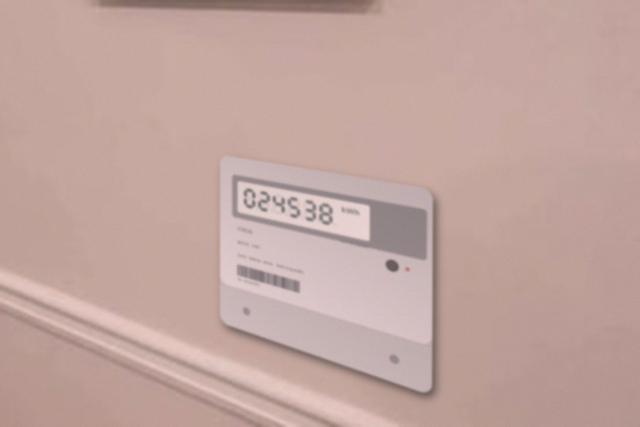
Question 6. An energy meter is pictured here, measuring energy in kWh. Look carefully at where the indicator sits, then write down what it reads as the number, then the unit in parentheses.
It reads 24538 (kWh)
